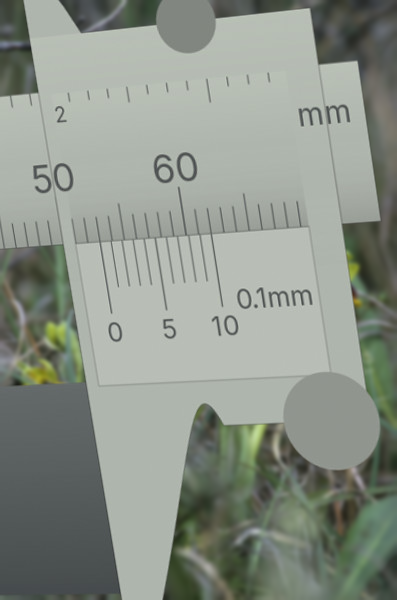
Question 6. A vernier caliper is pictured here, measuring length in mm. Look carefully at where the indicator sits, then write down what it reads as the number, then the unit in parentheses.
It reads 53.0 (mm)
